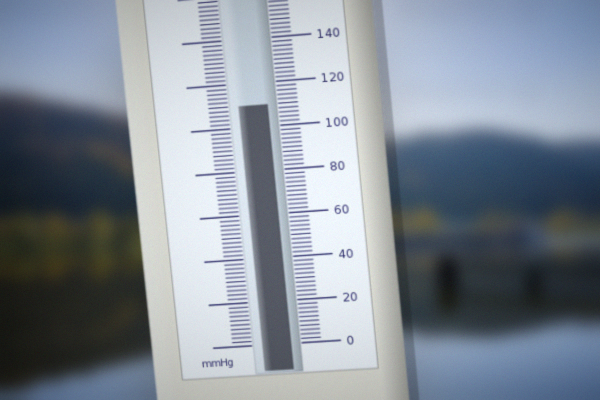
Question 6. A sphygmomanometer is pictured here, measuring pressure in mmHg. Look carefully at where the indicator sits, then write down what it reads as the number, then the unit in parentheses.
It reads 110 (mmHg)
